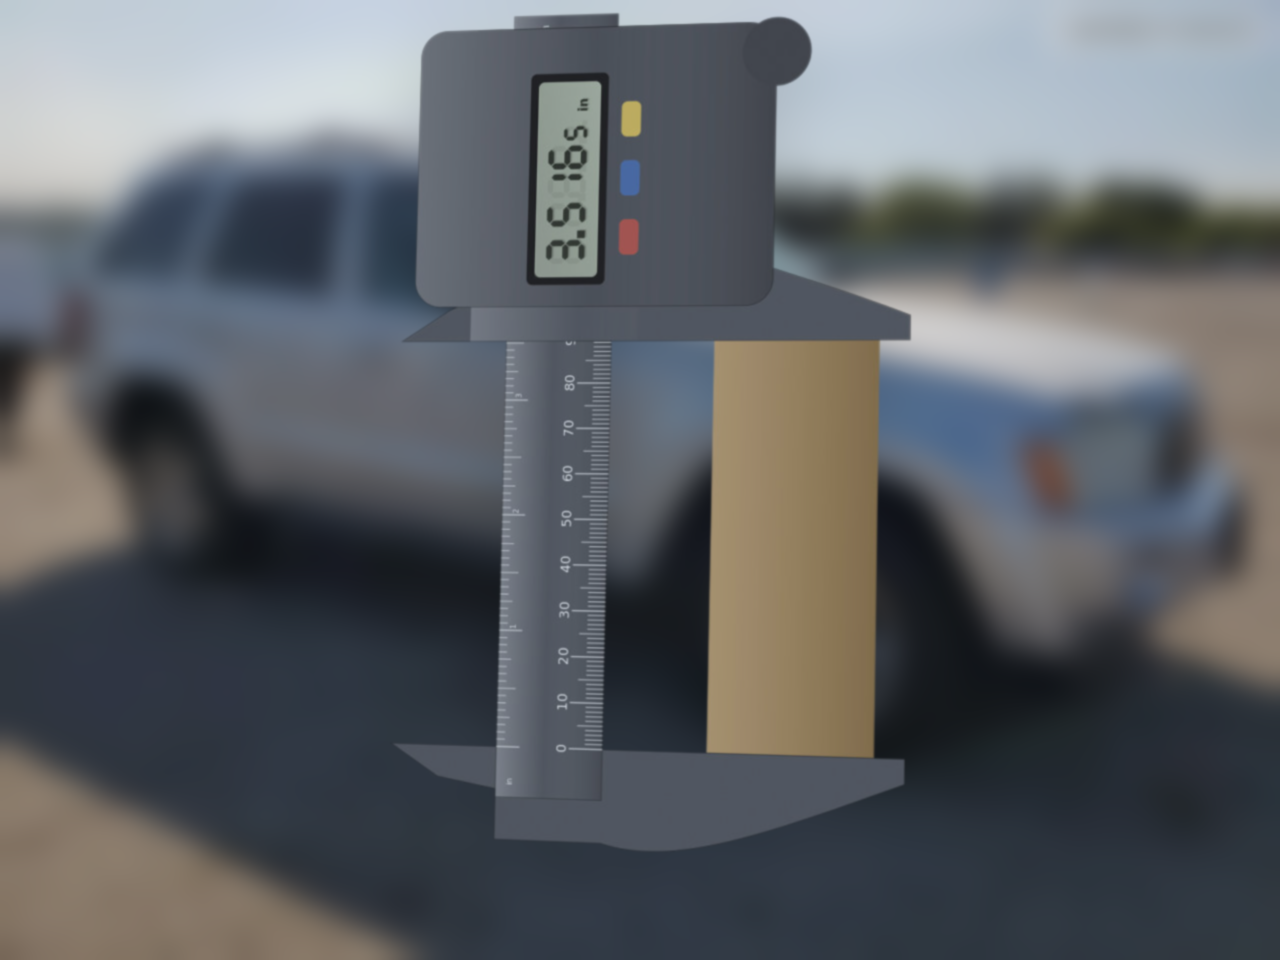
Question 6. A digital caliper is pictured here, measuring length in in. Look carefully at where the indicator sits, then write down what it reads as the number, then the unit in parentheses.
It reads 3.5165 (in)
